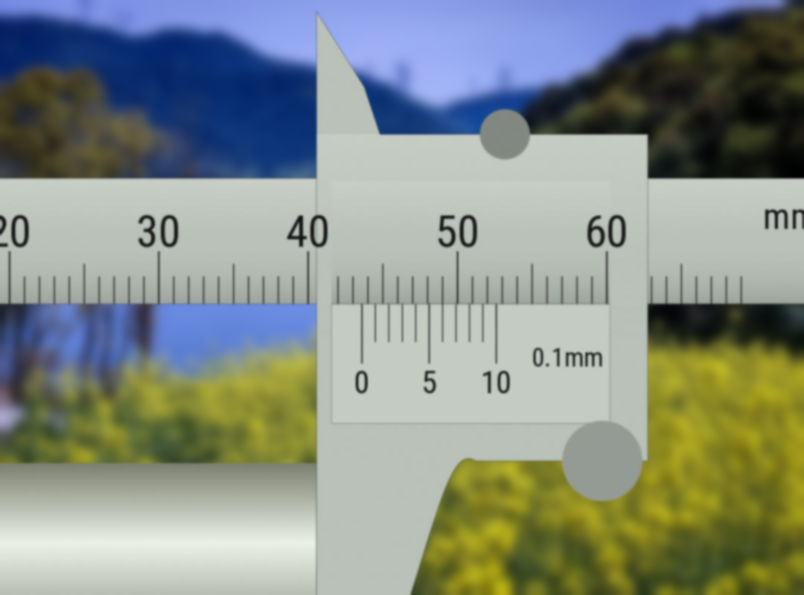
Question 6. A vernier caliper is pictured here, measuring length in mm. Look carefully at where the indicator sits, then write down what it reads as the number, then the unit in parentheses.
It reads 43.6 (mm)
